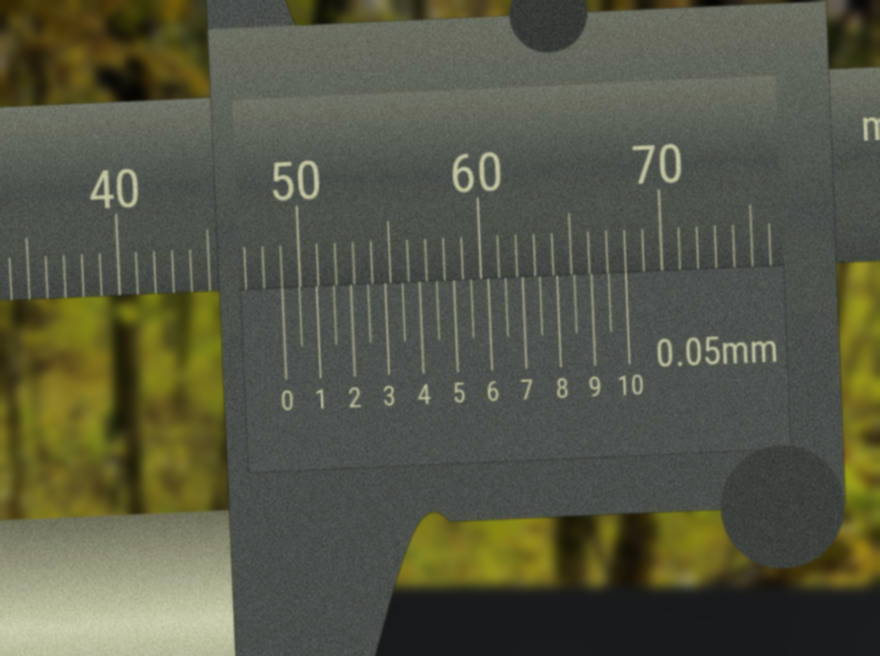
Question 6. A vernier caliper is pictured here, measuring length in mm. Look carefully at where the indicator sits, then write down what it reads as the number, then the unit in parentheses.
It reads 49.0 (mm)
